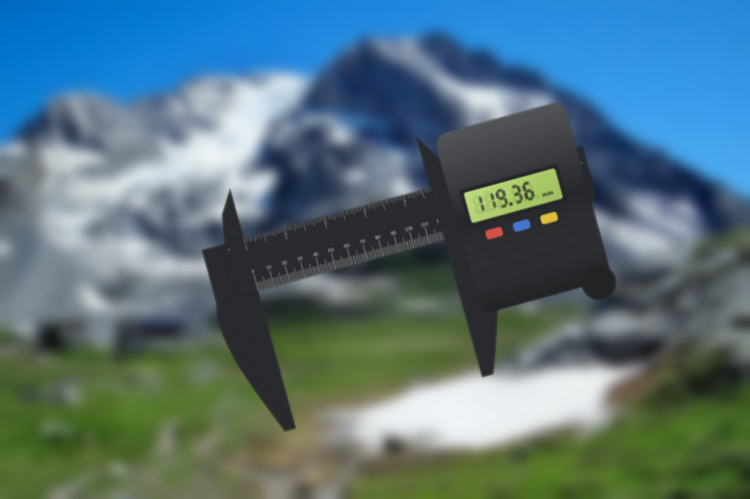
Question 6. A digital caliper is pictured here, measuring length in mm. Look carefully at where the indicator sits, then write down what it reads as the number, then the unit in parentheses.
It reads 119.36 (mm)
